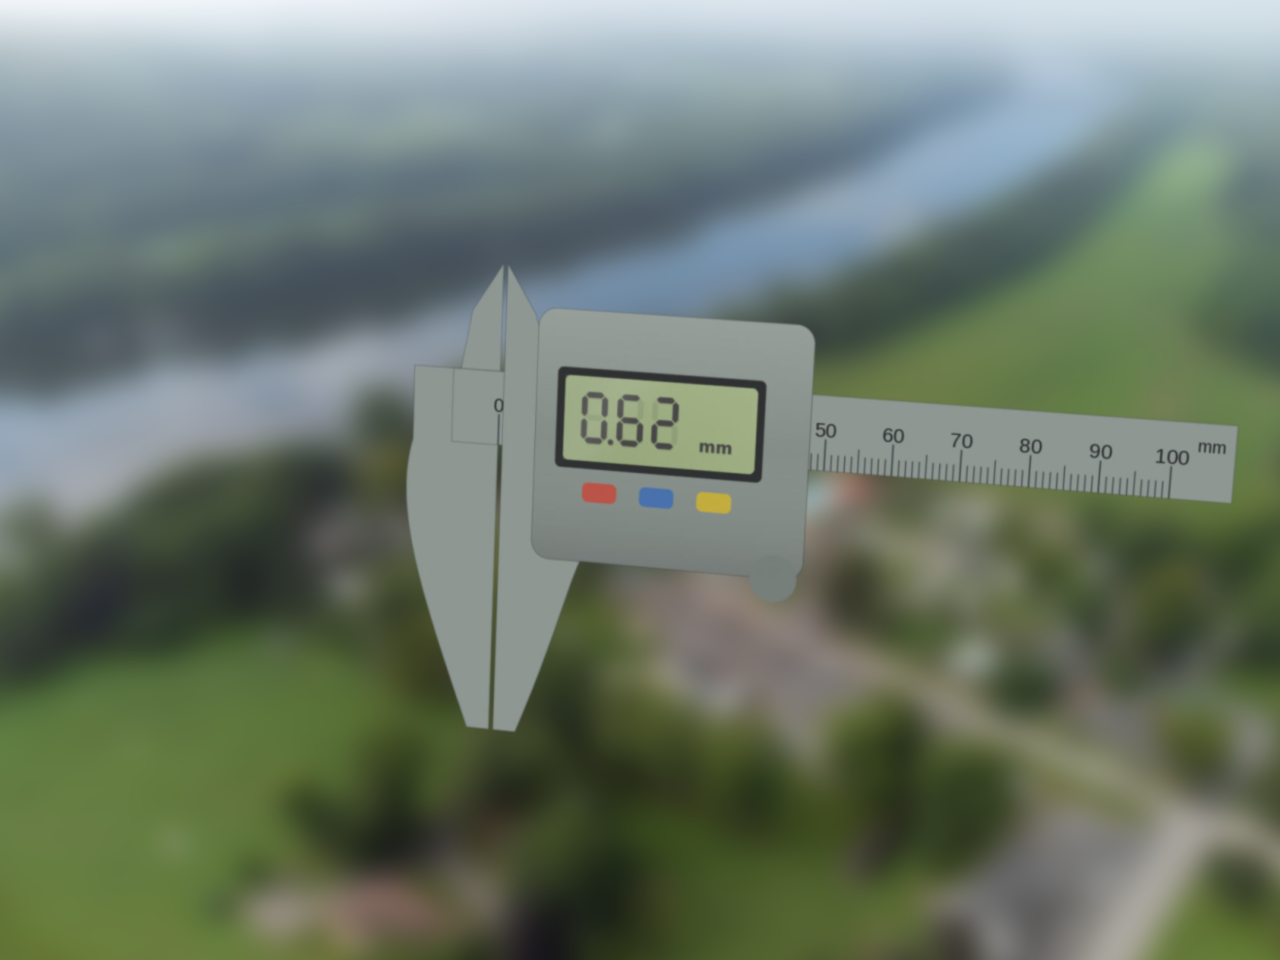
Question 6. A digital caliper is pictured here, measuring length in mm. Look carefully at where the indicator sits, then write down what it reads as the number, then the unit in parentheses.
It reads 0.62 (mm)
